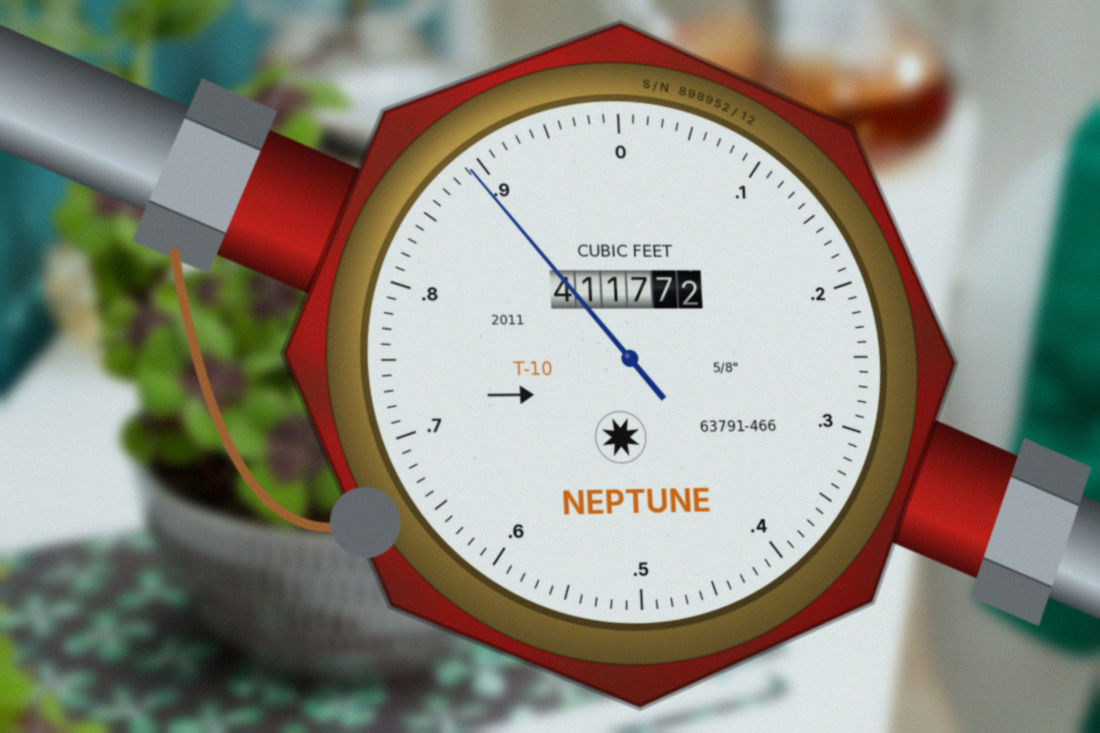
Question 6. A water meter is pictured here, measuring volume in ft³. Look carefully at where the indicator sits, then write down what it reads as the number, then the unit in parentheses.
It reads 411771.89 (ft³)
